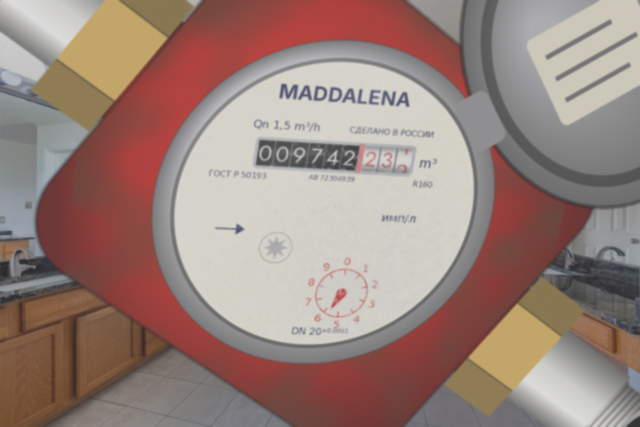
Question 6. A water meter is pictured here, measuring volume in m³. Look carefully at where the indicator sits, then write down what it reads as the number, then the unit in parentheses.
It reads 9742.2315 (m³)
